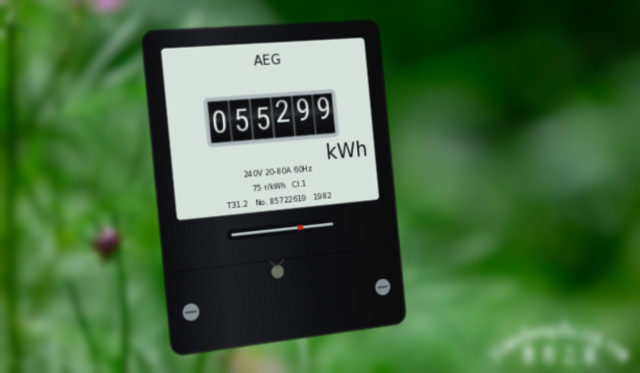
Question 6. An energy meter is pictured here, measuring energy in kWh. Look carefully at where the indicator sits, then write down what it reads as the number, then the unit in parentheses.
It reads 55299 (kWh)
